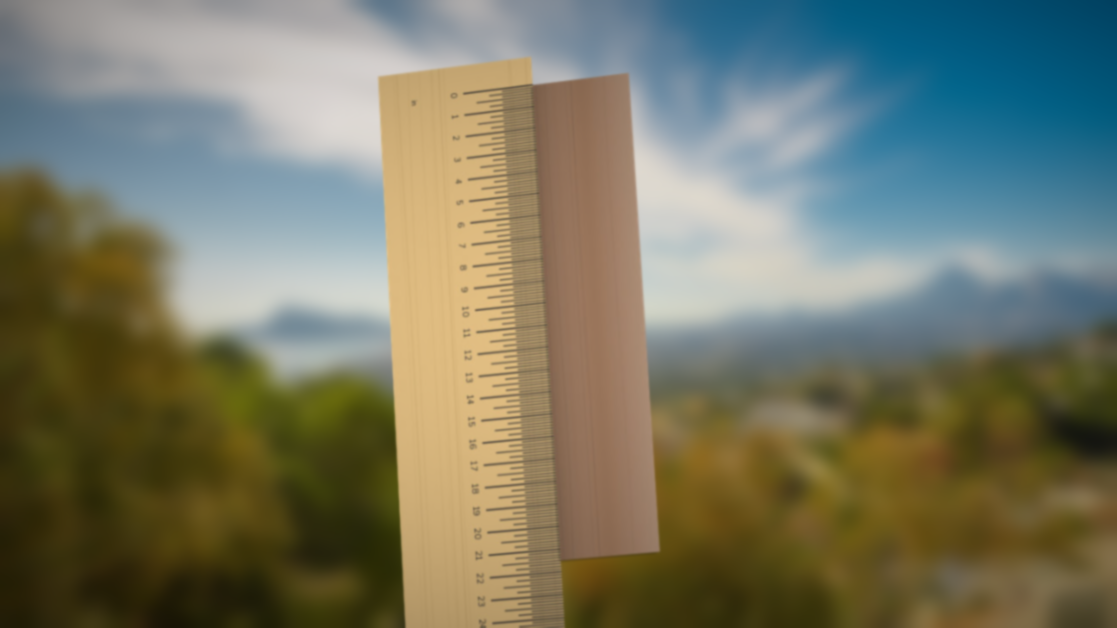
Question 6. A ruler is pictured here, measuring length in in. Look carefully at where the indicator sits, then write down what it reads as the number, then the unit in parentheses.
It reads 21.5 (in)
